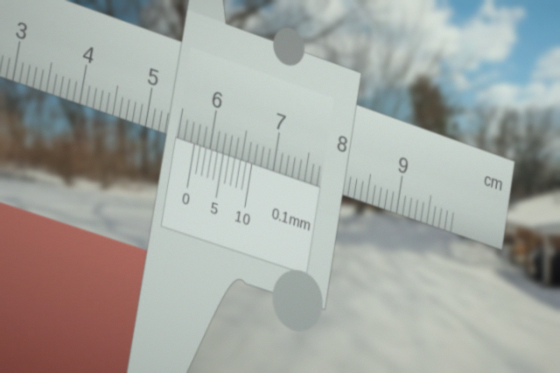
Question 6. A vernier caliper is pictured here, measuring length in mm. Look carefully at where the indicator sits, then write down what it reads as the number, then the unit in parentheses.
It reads 57.6 (mm)
